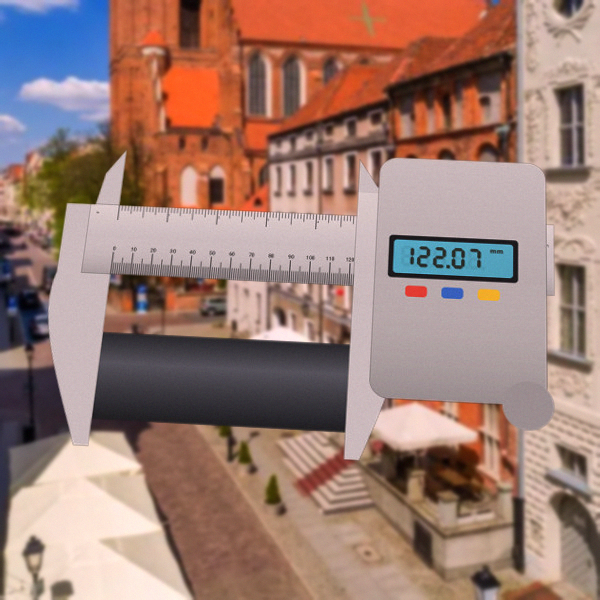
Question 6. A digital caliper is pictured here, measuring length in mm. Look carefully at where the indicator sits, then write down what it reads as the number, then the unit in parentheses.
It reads 122.07 (mm)
